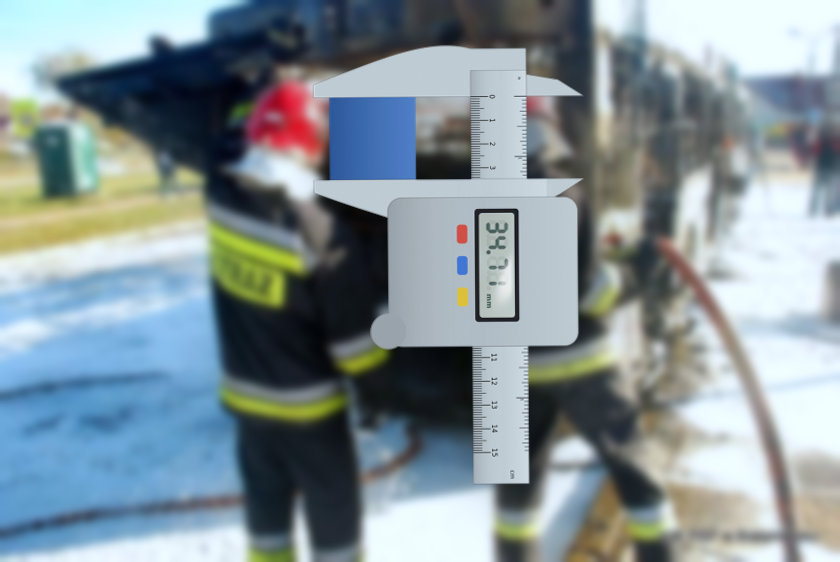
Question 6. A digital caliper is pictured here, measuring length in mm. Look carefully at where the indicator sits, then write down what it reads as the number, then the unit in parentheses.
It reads 34.71 (mm)
